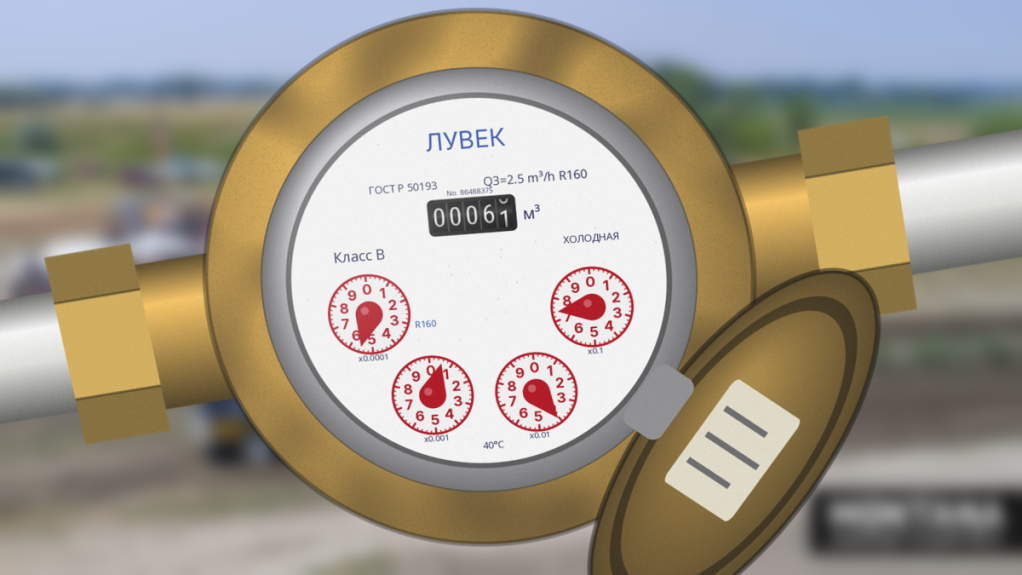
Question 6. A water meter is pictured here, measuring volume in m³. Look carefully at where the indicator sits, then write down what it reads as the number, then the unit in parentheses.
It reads 60.7405 (m³)
